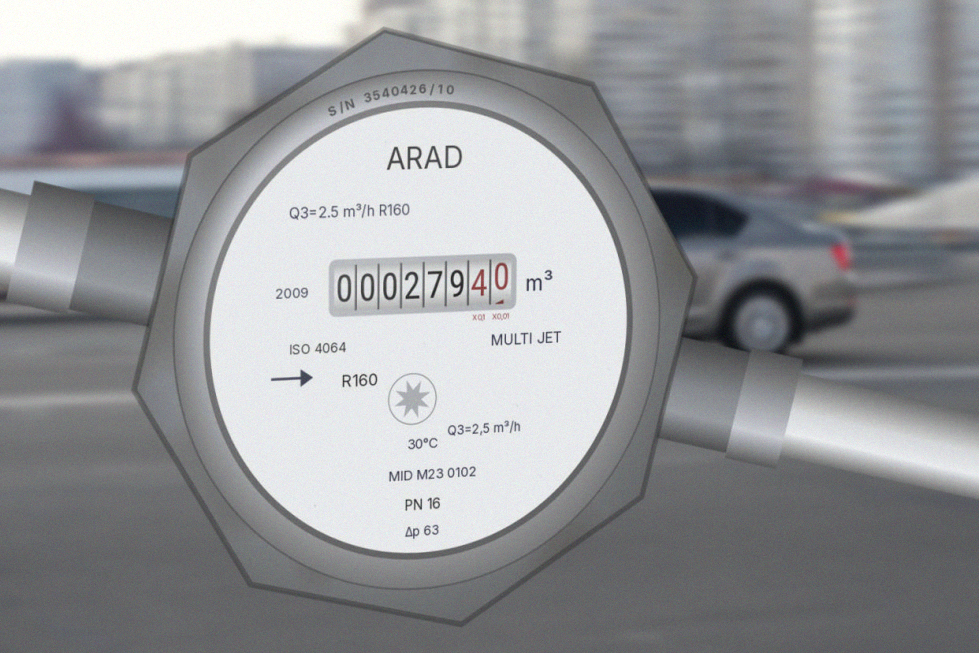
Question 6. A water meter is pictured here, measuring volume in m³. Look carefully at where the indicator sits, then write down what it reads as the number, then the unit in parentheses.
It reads 279.40 (m³)
